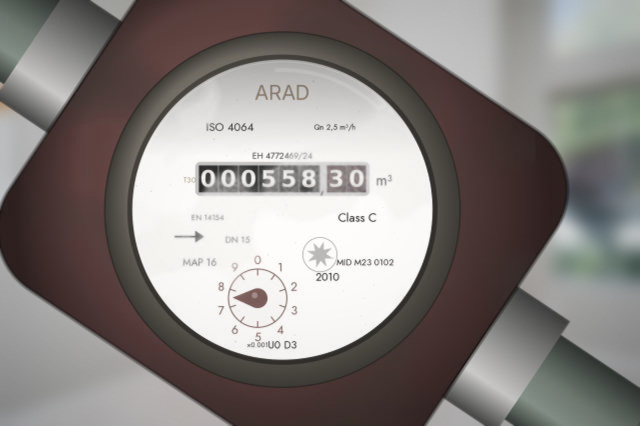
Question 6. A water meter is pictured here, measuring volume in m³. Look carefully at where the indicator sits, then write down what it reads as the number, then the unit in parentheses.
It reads 558.307 (m³)
